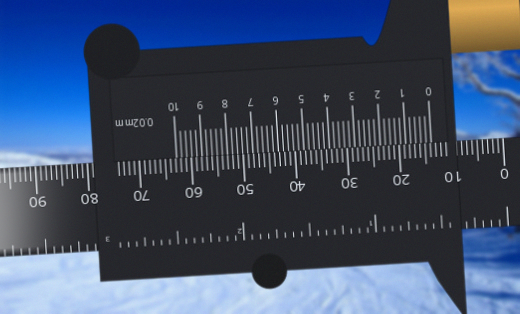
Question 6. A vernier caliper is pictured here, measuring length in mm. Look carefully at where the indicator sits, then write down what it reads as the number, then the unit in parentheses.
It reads 13.8 (mm)
